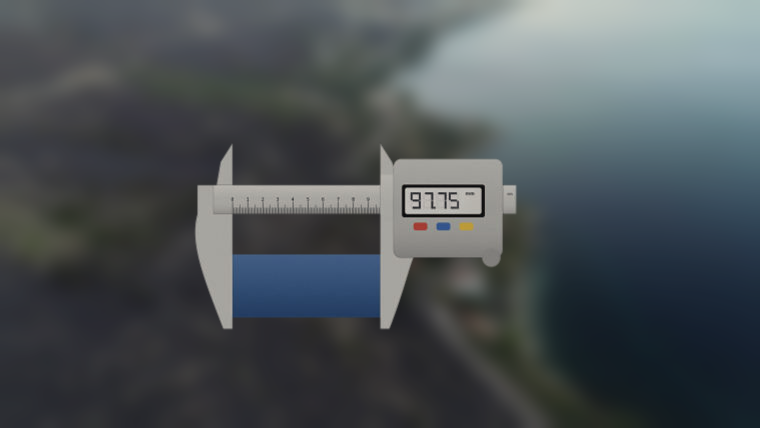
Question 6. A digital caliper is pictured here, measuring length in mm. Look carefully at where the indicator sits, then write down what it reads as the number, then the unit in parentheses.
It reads 97.75 (mm)
